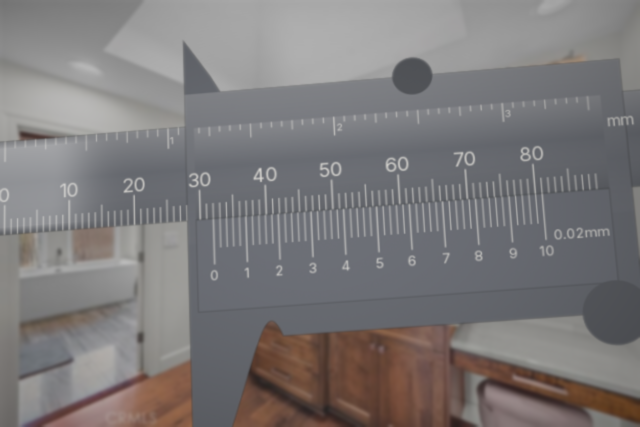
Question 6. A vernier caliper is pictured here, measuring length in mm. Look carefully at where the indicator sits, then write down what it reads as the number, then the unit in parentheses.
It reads 32.0 (mm)
